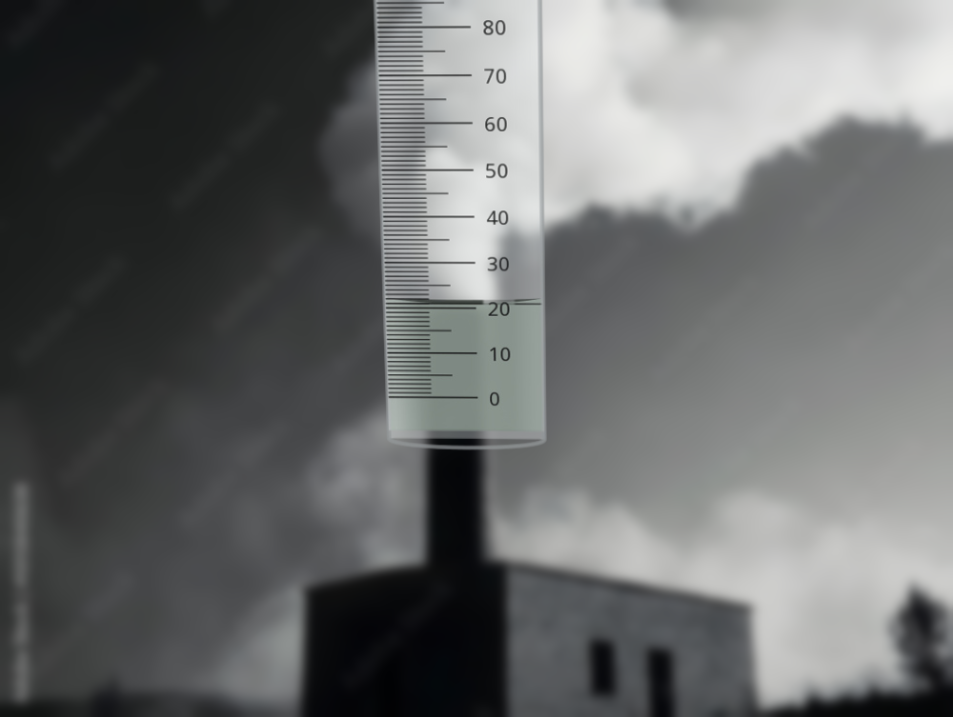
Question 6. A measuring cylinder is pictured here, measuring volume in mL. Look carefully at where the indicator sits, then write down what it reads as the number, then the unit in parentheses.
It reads 21 (mL)
